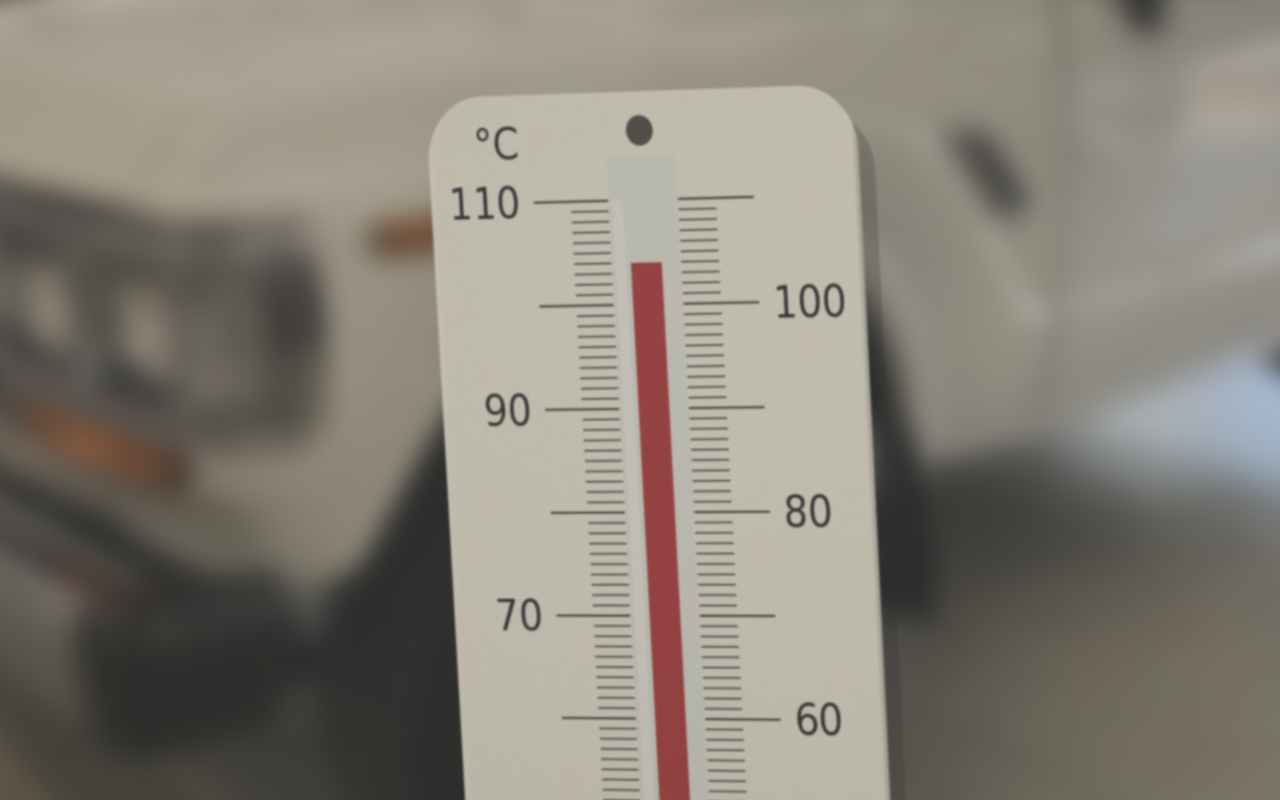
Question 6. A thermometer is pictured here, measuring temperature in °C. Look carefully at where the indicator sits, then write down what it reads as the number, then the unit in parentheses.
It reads 104 (°C)
